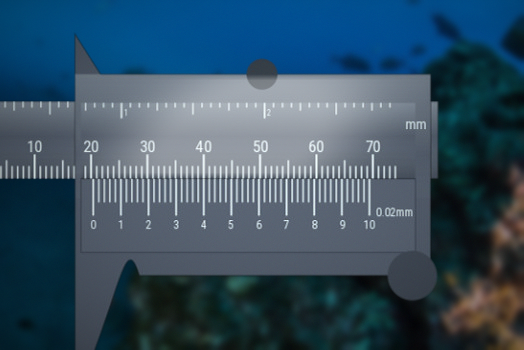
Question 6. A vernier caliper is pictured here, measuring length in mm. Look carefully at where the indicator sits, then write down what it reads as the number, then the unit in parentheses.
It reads 20.4 (mm)
